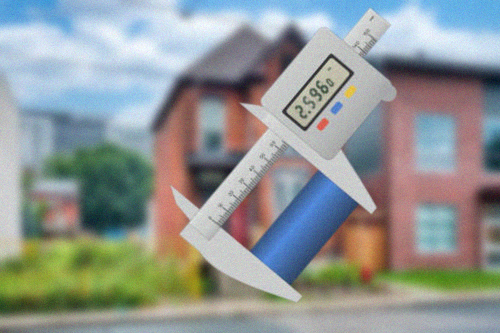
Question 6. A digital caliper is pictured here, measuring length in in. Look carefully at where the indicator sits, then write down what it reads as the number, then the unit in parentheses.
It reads 2.5960 (in)
